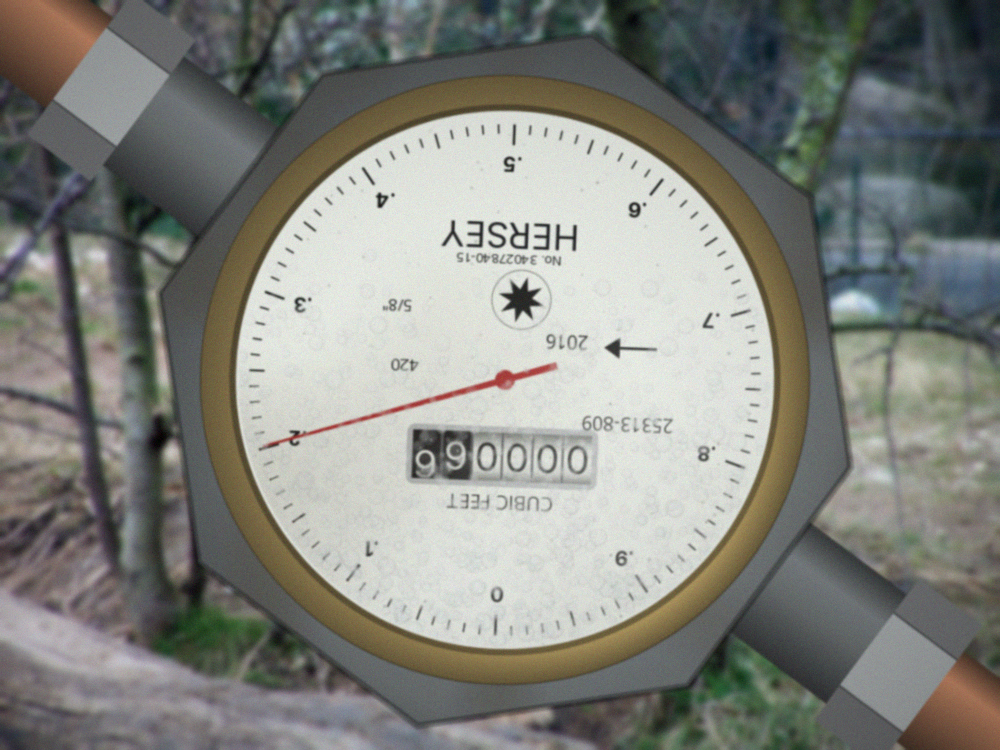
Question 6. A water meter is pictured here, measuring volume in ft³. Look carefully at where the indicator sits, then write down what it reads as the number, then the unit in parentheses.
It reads 66.20 (ft³)
